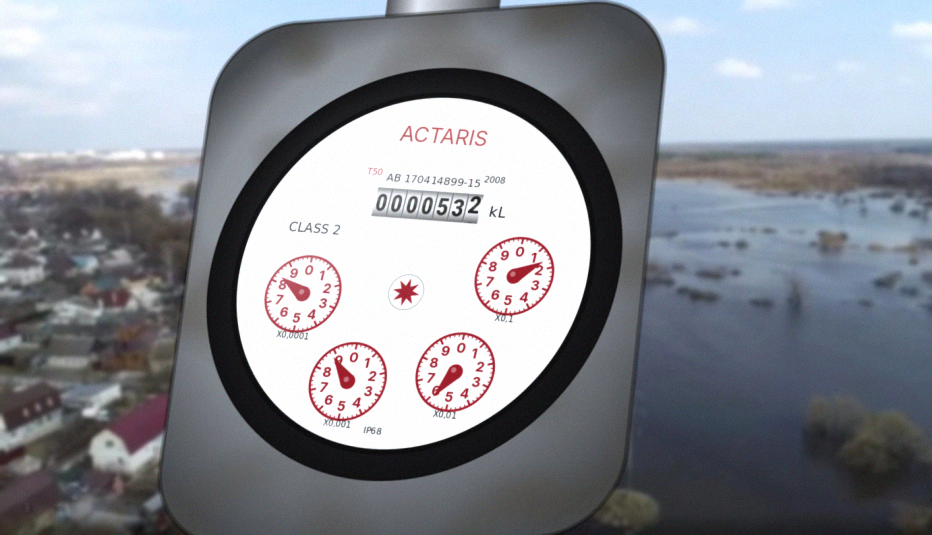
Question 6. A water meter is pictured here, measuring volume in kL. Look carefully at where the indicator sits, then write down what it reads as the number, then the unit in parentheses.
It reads 532.1588 (kL)
